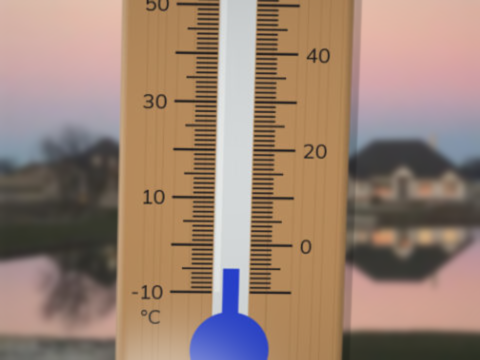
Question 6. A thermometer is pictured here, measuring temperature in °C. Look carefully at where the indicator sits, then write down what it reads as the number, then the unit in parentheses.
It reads -5 (°C)
